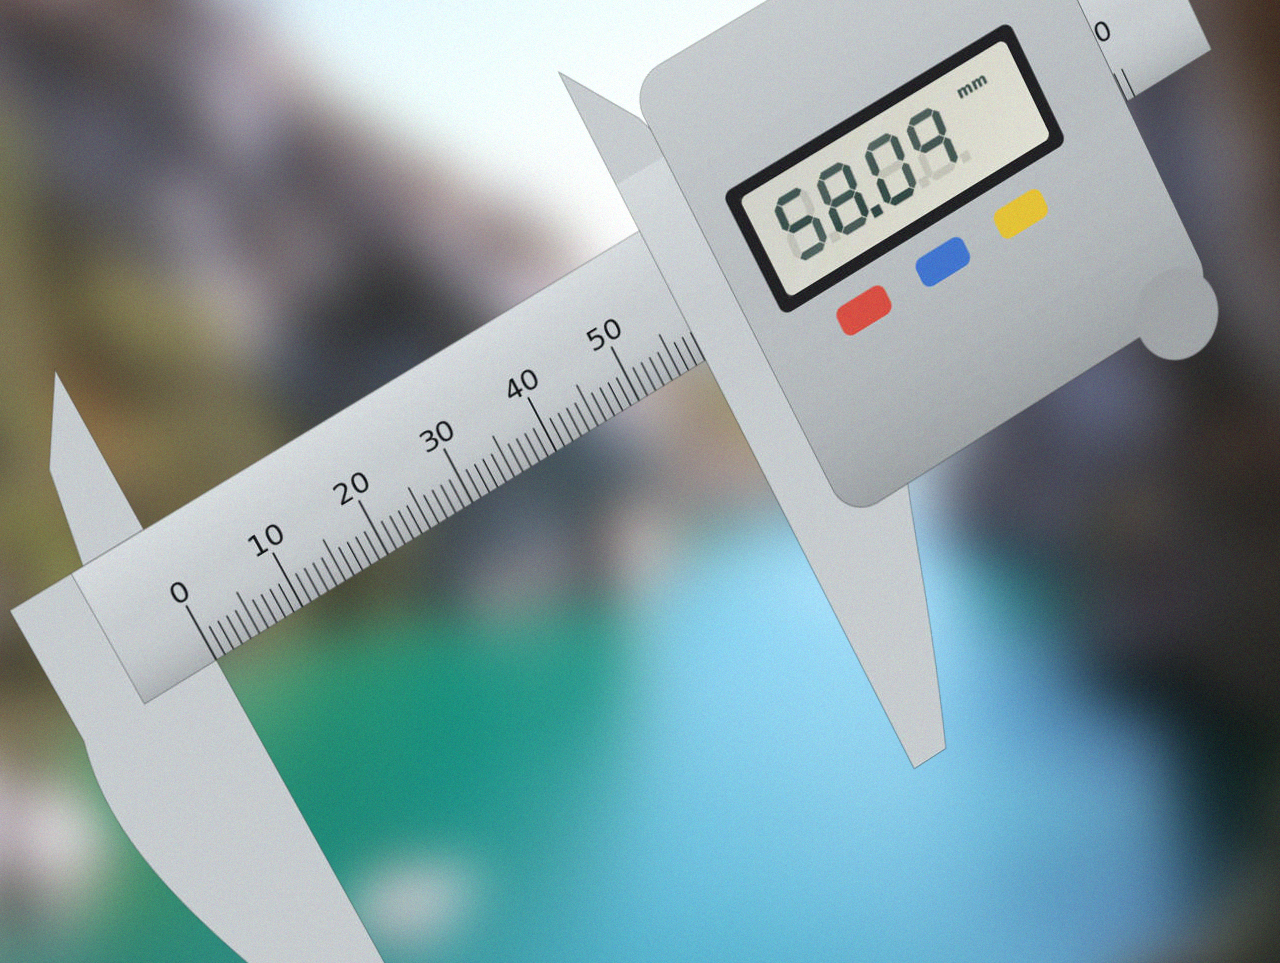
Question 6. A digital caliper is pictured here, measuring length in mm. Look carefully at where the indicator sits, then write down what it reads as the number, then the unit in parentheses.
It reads 58.09 (mm)
